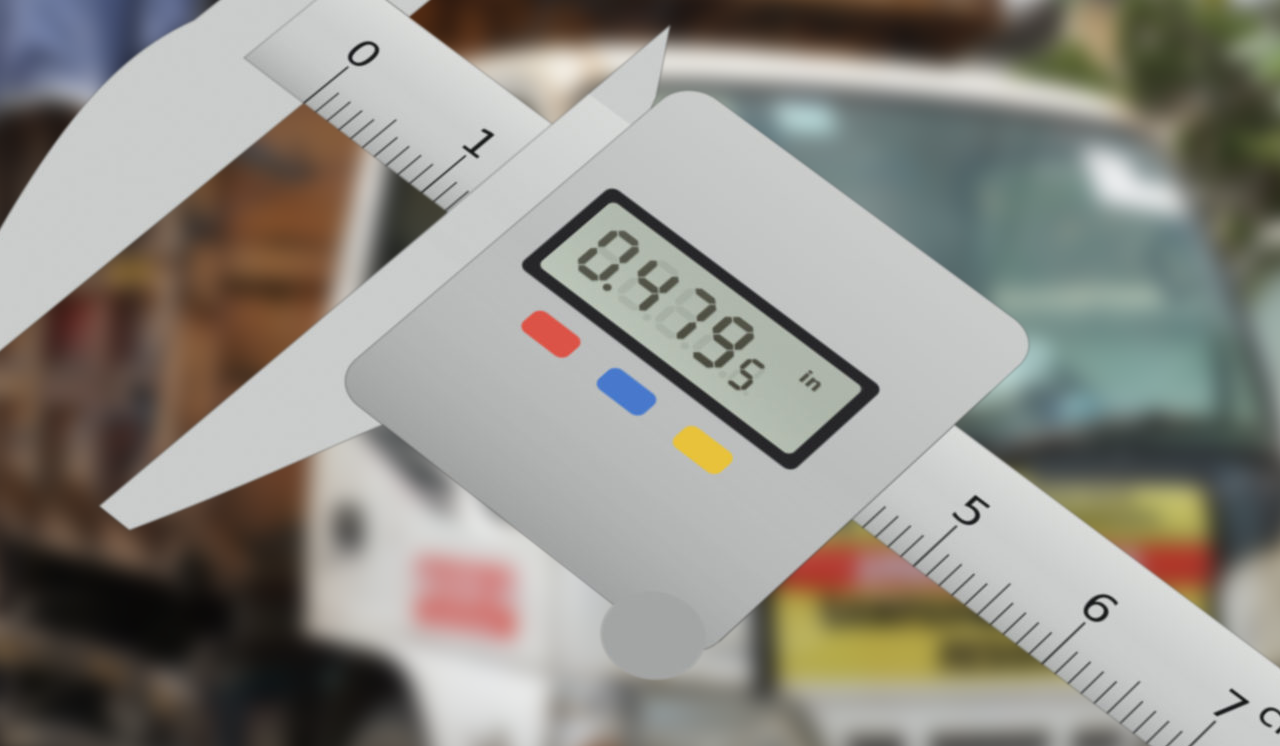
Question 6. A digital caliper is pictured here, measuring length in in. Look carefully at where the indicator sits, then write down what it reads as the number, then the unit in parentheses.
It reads 0.4795 (in)
